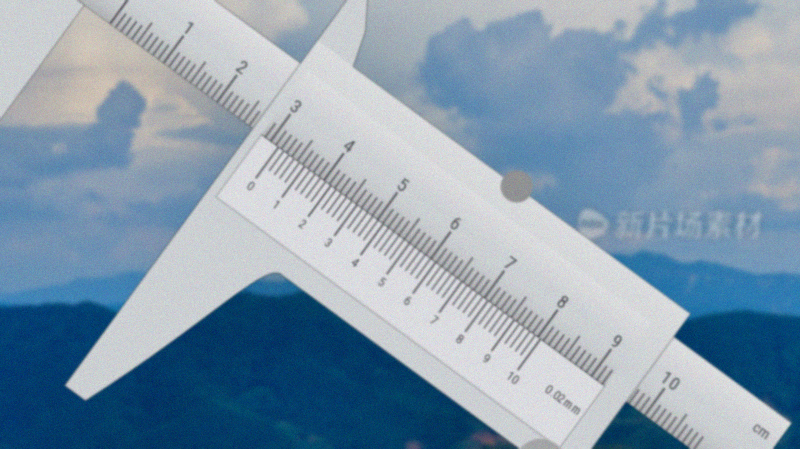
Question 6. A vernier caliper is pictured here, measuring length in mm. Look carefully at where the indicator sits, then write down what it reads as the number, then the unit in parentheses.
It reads 31.5 (mm)
